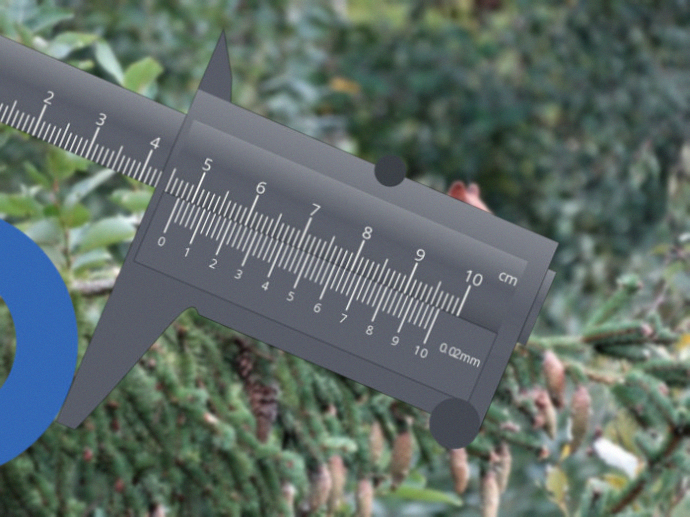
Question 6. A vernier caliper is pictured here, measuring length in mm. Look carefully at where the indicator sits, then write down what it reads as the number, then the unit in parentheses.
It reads 47.6 (mm)
